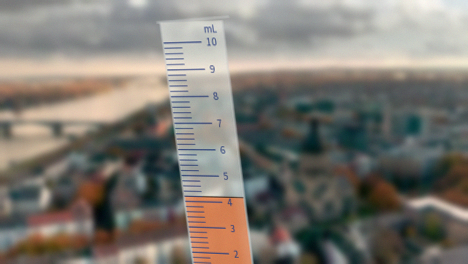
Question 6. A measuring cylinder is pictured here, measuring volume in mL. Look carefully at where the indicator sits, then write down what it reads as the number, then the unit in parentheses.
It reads 4.2 (mL)
